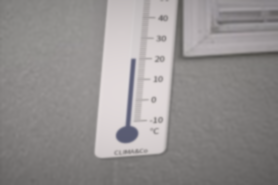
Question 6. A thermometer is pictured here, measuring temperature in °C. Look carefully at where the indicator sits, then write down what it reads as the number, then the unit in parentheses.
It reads 20 (°C)
